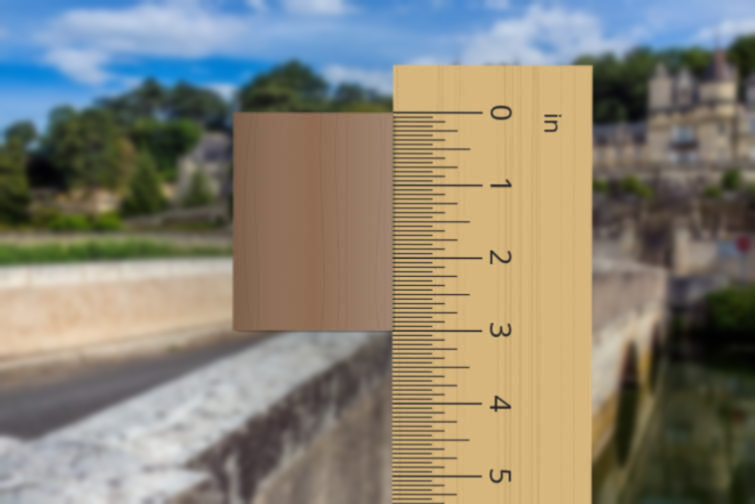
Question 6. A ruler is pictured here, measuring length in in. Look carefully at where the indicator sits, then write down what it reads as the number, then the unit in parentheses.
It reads 3 (in)
